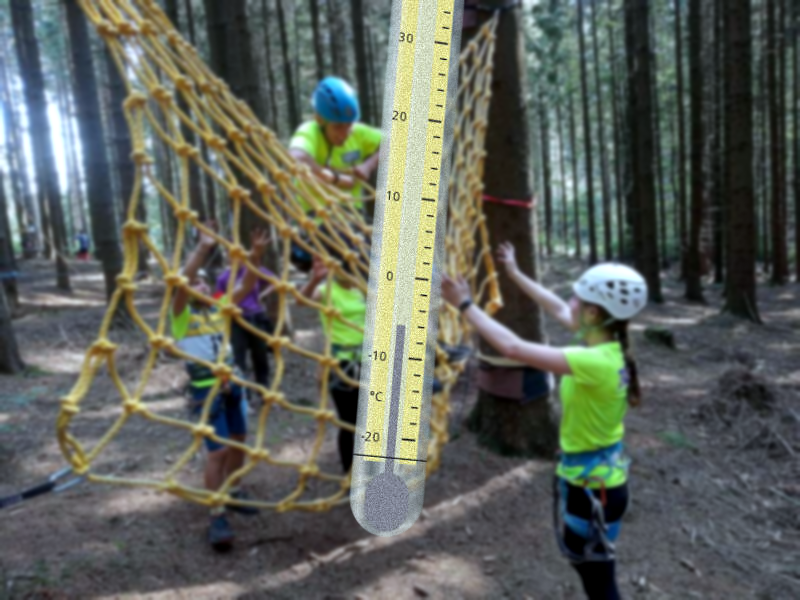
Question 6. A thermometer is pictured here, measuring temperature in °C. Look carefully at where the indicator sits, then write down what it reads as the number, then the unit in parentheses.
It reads -6 (°C)
